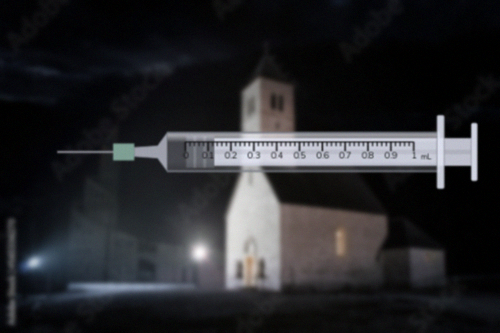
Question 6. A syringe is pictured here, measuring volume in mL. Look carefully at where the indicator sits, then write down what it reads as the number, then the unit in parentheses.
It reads 0 (mL)
